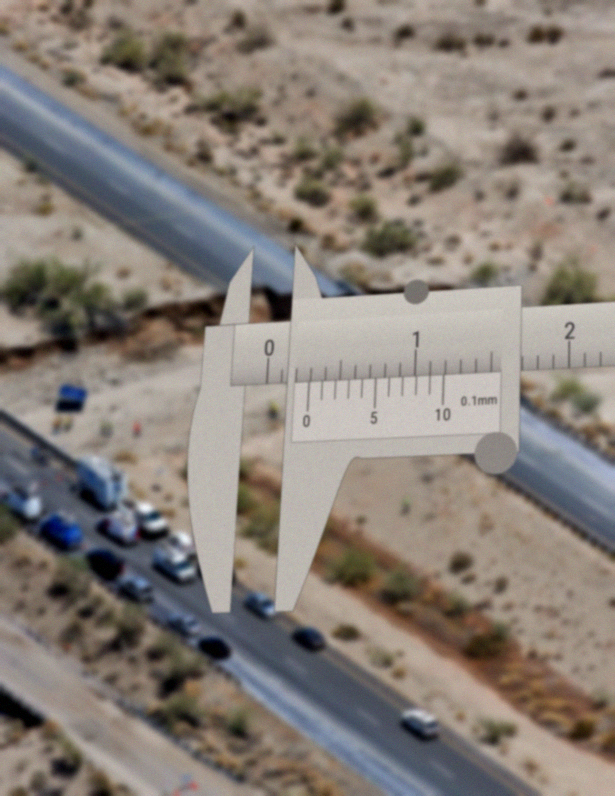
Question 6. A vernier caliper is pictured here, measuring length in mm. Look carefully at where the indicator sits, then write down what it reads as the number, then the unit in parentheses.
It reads 2.9 (mm)
